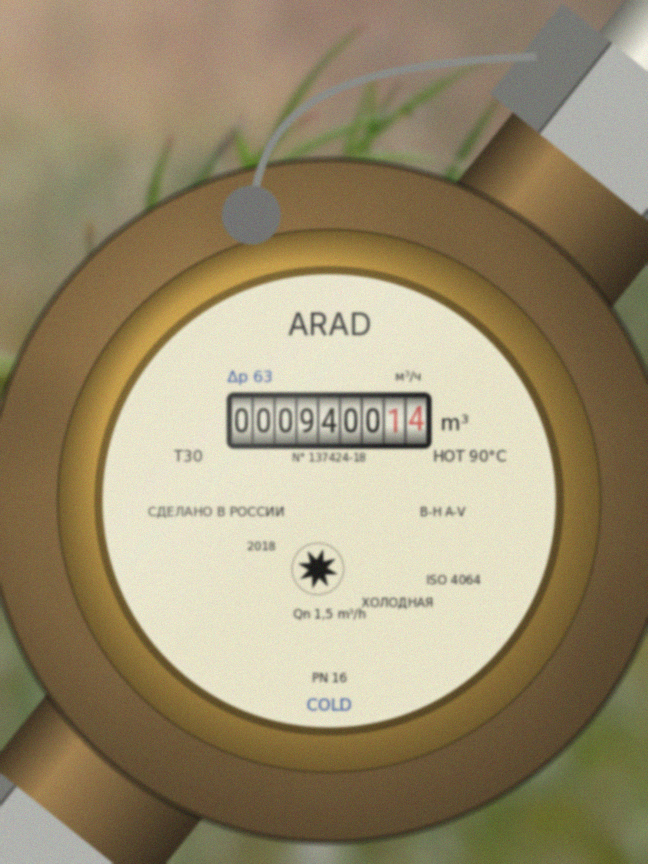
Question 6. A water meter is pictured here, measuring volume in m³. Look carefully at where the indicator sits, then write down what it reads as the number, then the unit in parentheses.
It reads 9400.14 (m³)
